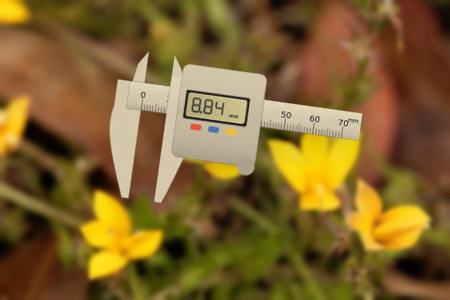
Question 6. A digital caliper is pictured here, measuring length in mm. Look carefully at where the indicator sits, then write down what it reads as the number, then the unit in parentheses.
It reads 8.84 (mm)
